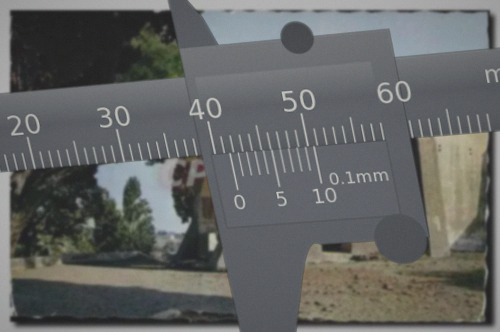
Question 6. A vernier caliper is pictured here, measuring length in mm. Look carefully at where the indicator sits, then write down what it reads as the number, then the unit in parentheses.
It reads 41.6 (mm)
